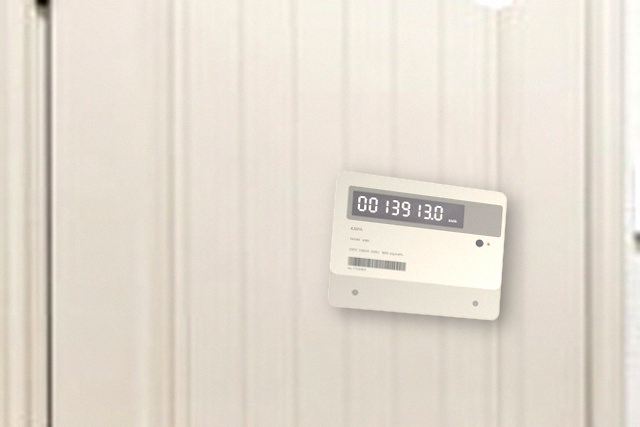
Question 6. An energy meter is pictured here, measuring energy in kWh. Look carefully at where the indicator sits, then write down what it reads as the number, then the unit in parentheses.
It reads 13913.0 (kWh)
